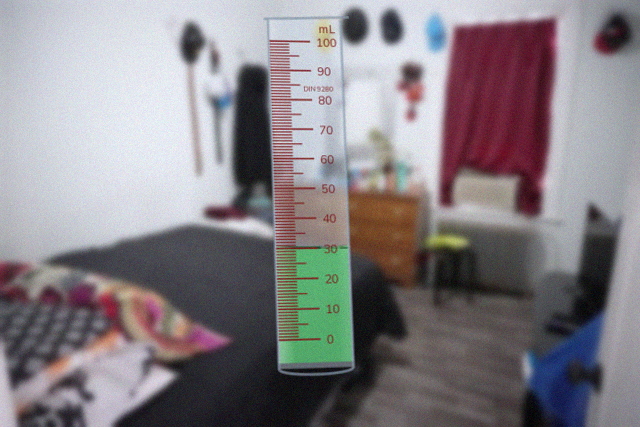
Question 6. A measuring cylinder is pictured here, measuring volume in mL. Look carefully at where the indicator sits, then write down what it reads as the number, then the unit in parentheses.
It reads 30 (mL)
